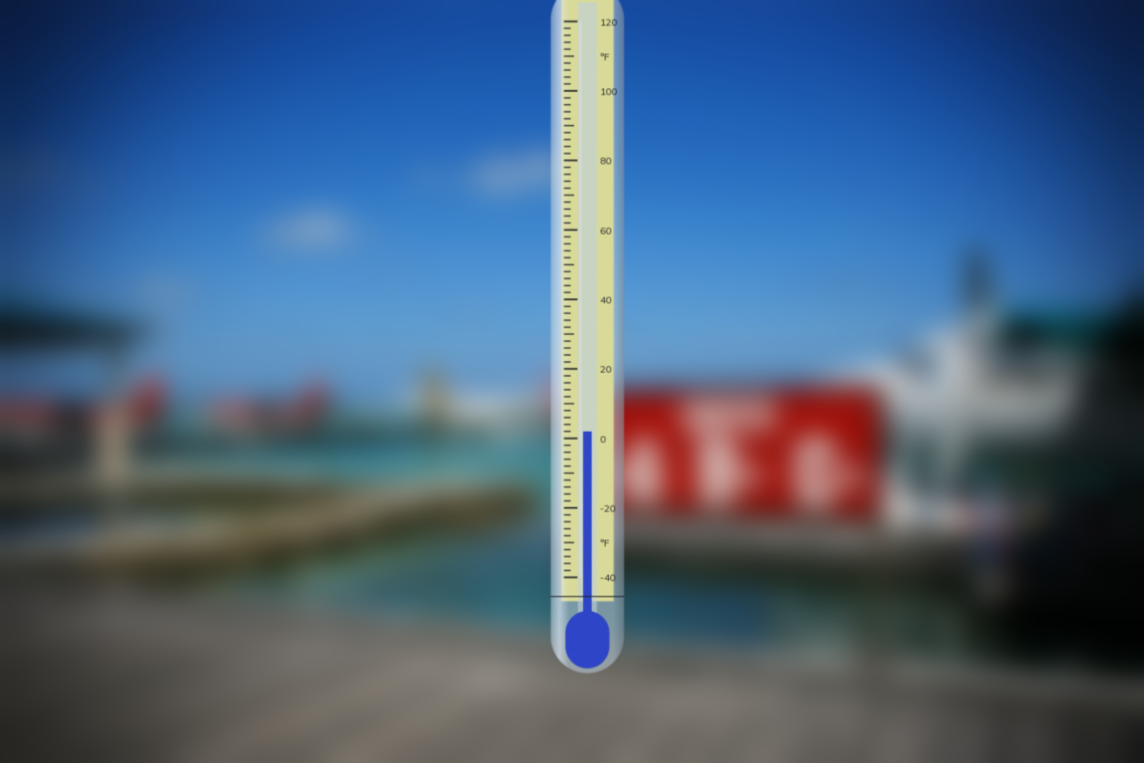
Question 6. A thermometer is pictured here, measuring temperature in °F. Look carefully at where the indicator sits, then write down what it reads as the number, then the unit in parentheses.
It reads 2 (°F)
